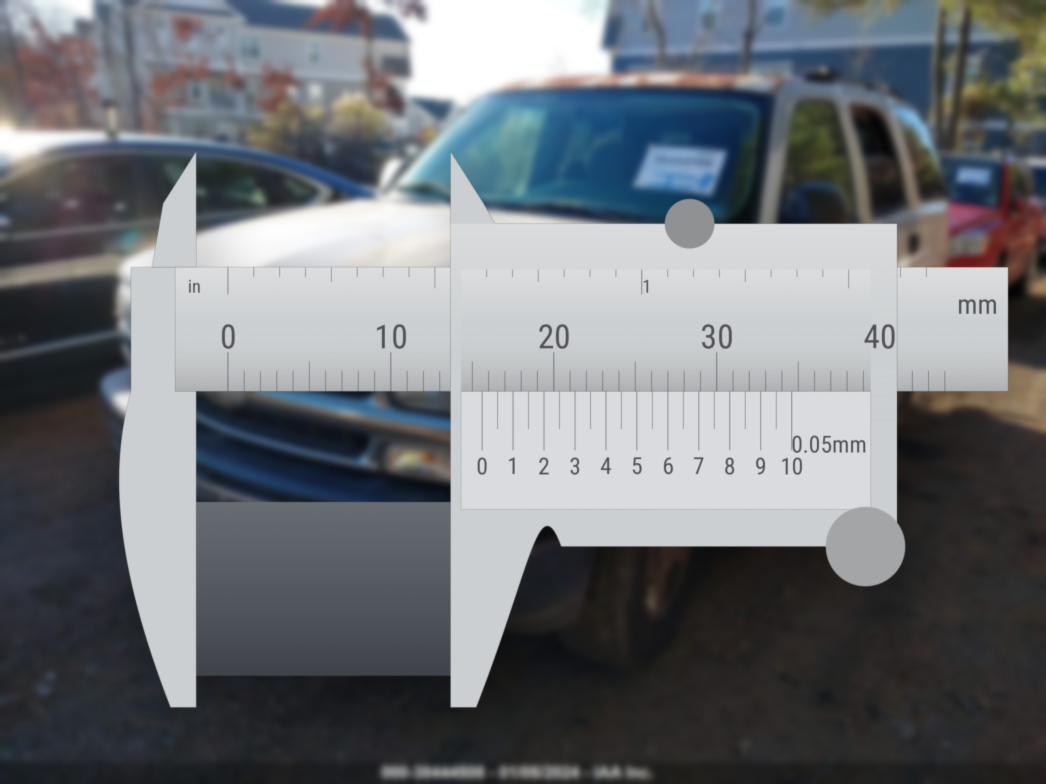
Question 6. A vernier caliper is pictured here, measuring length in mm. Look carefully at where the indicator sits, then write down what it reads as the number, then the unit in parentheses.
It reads 15.6 (mm)
